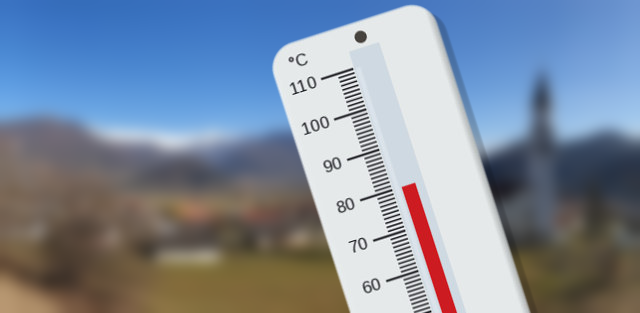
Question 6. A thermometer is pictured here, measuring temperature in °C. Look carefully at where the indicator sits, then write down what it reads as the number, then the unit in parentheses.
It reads 80 (°C)
